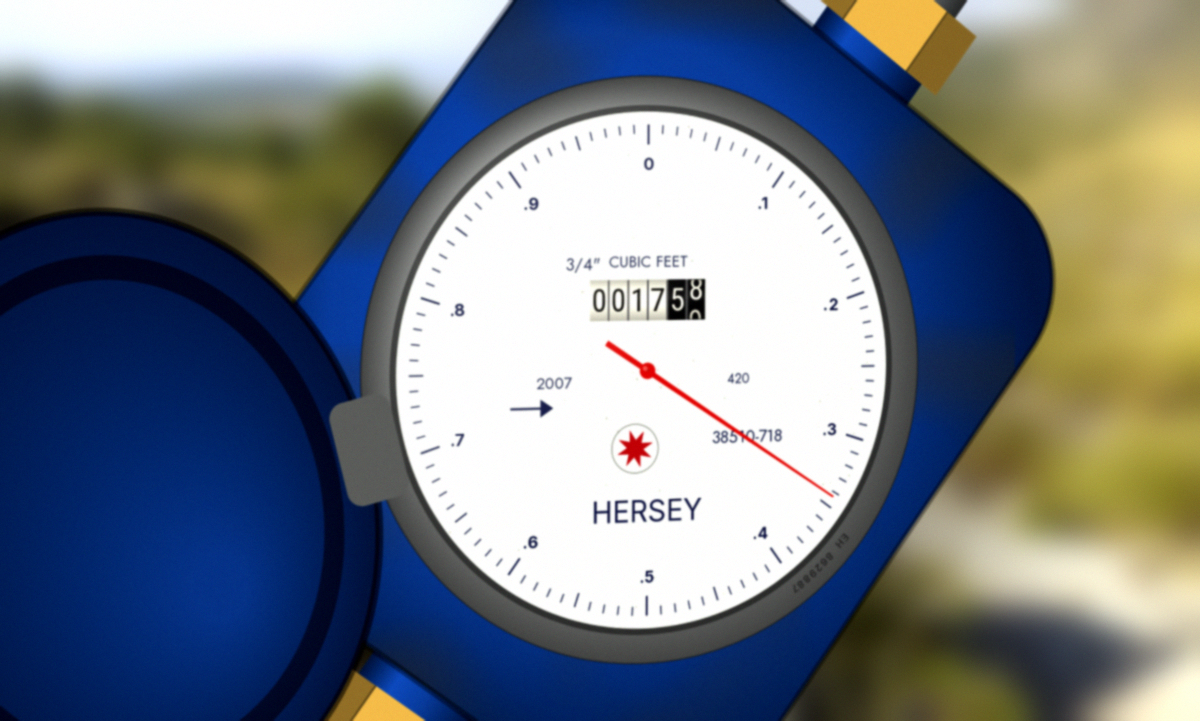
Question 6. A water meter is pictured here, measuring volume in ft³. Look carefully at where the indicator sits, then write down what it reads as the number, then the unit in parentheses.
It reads 1758.34 (ft³)
